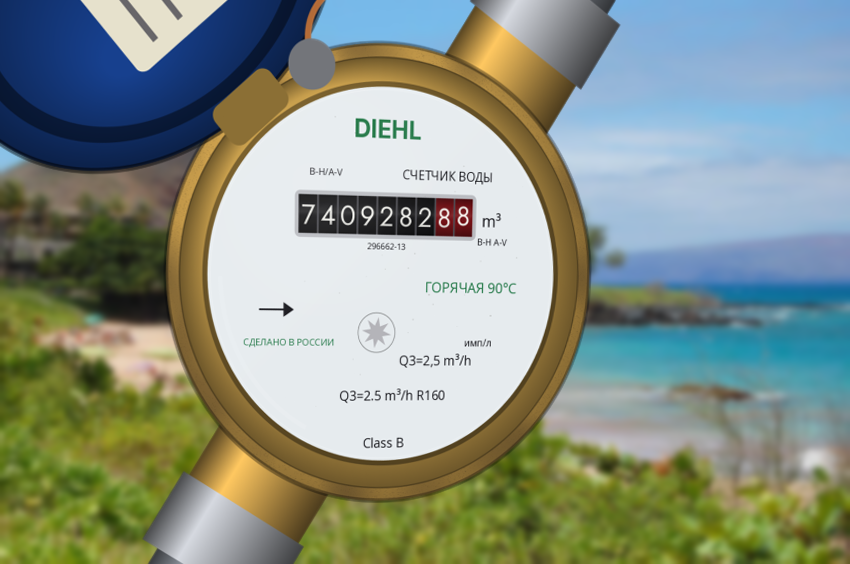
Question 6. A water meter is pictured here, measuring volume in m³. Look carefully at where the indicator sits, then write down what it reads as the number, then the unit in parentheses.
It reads 7409282.88 (m³)
